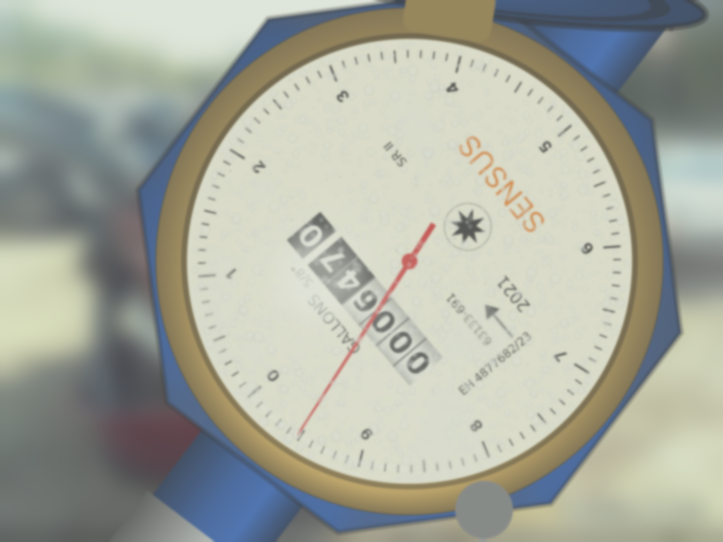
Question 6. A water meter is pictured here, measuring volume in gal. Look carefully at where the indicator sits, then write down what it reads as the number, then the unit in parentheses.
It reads 6469.5 (gal)
